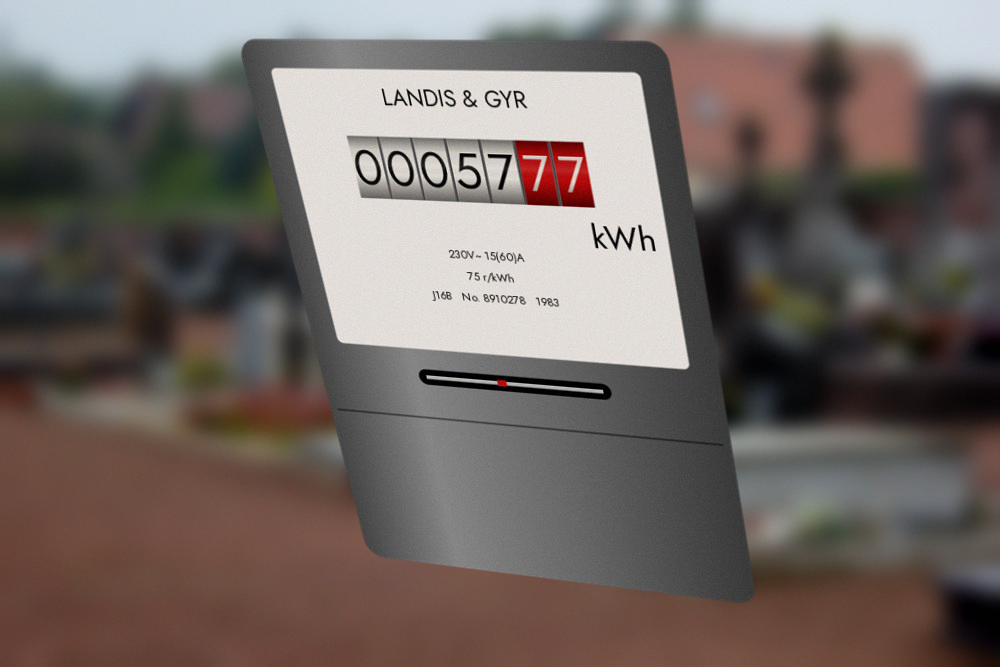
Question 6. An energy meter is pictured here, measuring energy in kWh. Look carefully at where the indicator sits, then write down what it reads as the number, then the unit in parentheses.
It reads 57.77 (kWh)
